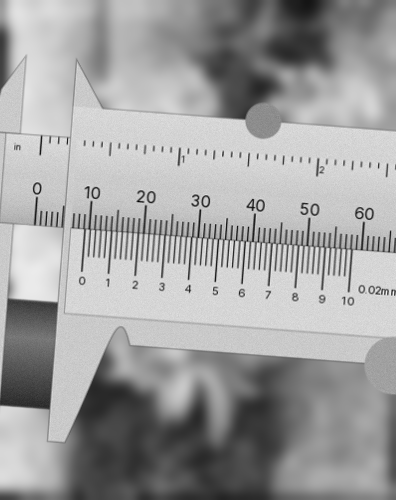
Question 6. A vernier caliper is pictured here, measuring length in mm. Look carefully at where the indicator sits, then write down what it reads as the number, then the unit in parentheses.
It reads 9.2 (mm)
